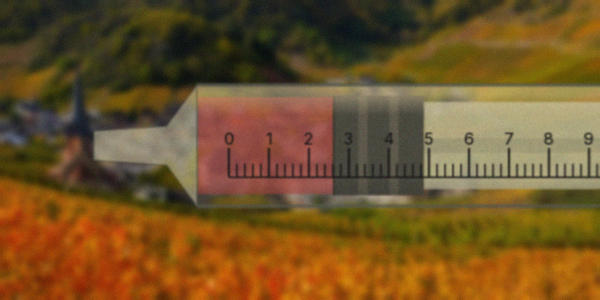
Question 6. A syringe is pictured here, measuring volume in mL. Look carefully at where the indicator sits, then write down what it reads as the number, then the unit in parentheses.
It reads 2.6 (mL)
